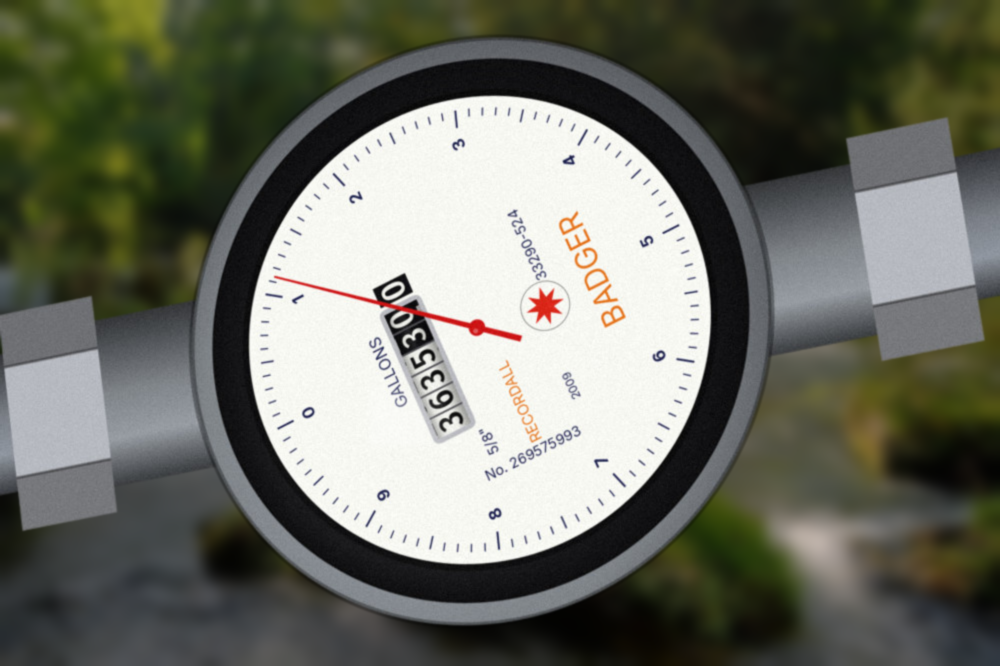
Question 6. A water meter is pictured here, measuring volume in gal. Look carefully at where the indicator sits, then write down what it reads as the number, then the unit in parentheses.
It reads 3635301.1 (gal)
